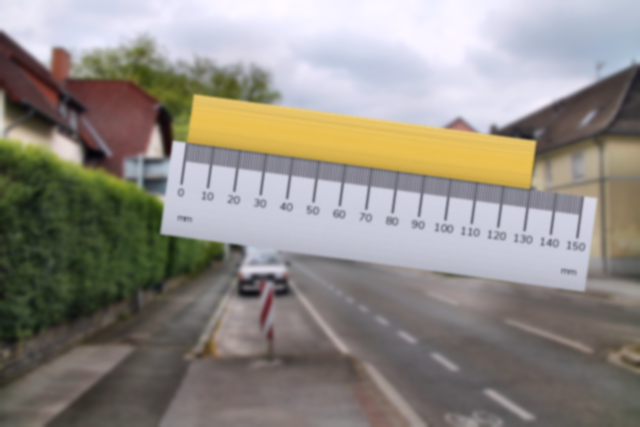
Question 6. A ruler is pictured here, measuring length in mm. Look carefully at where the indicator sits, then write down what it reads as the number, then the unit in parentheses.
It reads 130 (mm)
